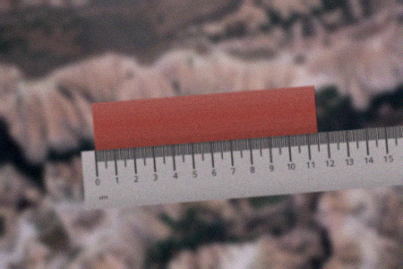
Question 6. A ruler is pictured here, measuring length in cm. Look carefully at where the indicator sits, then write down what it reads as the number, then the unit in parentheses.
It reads 11.5 (cm)
